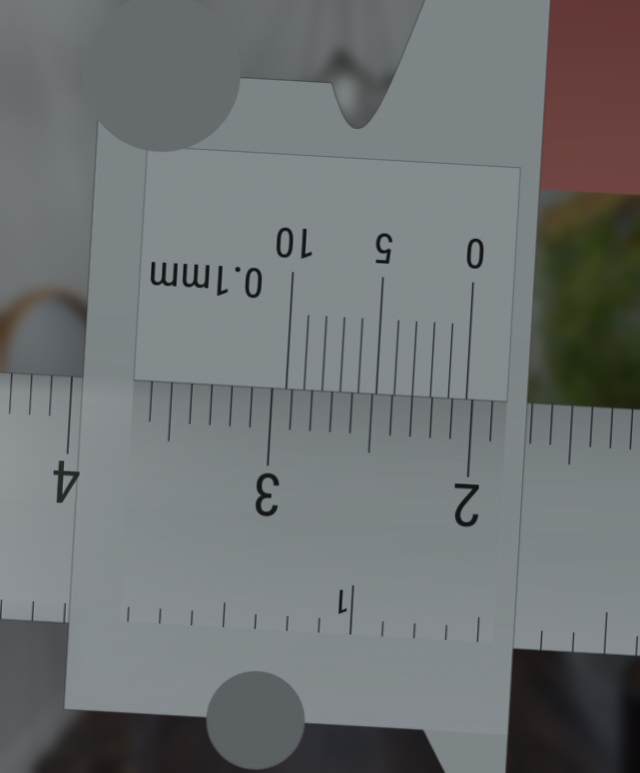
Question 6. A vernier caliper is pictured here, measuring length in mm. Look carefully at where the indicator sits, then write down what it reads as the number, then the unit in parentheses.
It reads 20.3 (mm)
